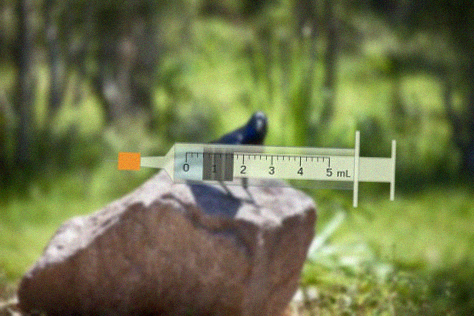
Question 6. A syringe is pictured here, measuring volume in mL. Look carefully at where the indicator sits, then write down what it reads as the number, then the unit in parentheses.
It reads 0.6 (mL)
